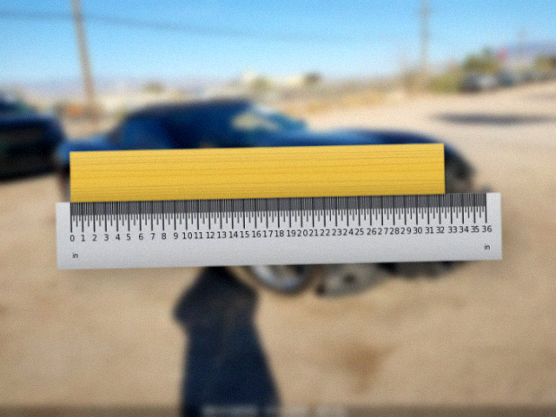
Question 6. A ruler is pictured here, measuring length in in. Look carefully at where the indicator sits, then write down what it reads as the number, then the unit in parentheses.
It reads 32.5 (in)
